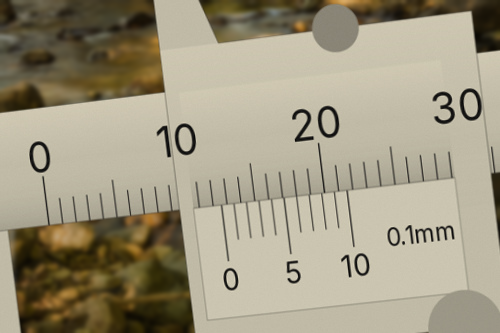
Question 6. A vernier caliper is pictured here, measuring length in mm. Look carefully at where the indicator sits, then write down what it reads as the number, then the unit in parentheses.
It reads 12.6 (mm)
